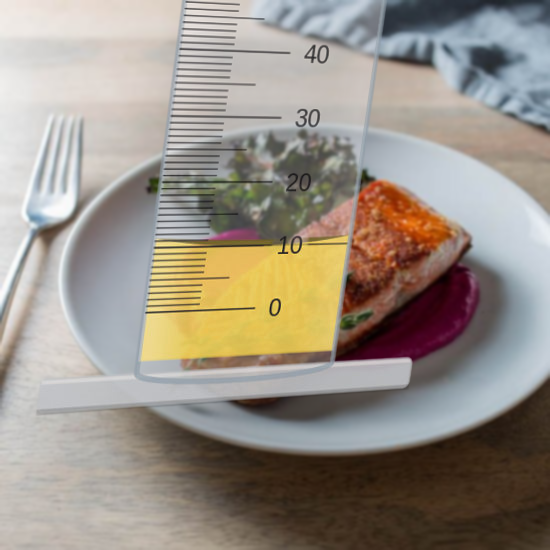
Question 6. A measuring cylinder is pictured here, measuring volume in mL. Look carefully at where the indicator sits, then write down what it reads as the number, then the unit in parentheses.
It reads 10 (mL)
